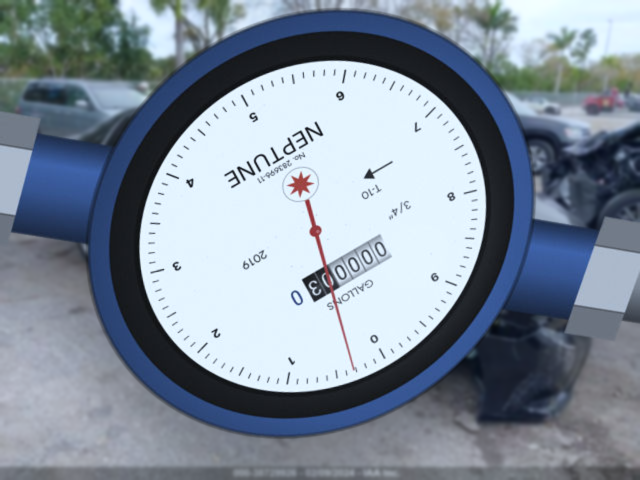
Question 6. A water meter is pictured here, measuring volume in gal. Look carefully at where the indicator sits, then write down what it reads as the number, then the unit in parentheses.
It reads 30.3 (gal)
